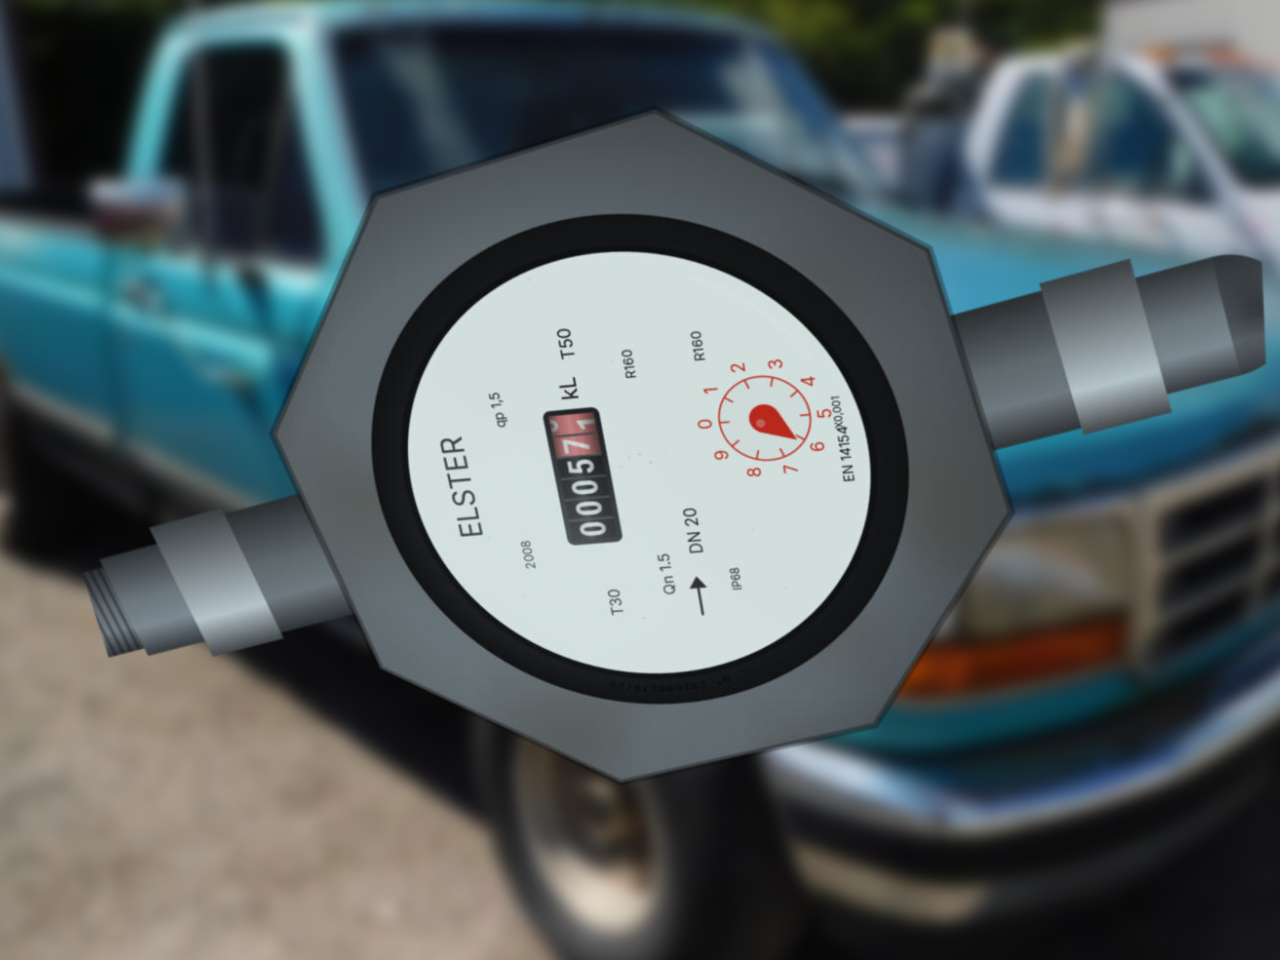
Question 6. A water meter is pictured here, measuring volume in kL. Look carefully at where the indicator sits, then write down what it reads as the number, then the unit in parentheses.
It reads 5.706 (kL)
